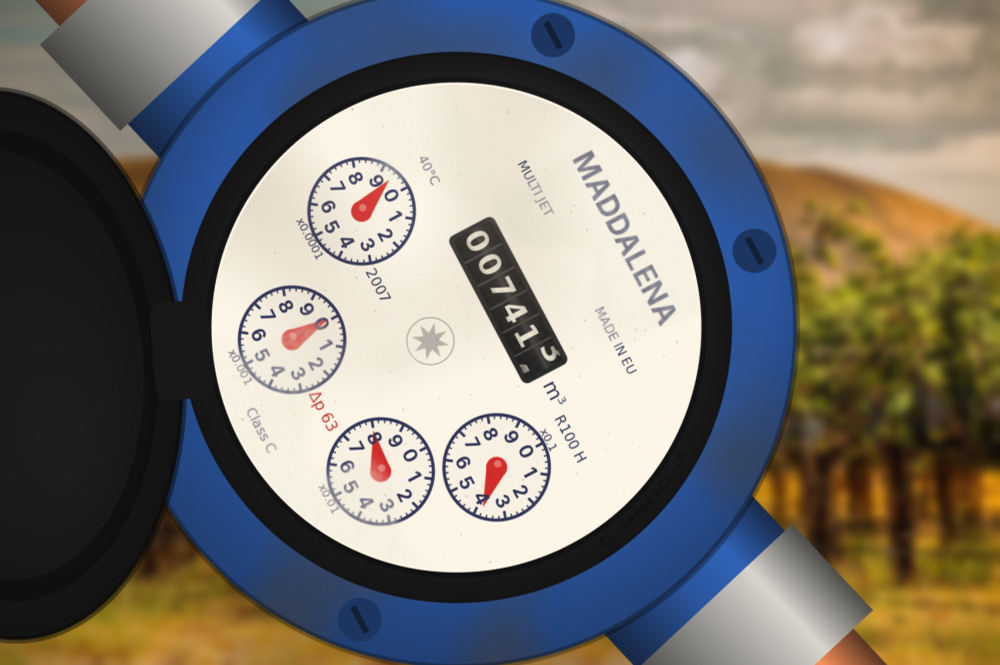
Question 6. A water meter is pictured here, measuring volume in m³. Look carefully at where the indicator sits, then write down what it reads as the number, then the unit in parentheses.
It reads 7413.3799 (m³)
